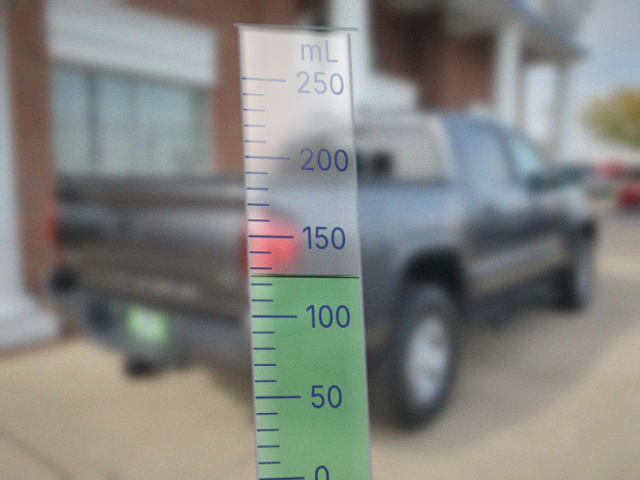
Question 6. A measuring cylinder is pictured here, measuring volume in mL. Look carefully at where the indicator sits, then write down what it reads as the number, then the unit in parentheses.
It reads 125 (mL)
